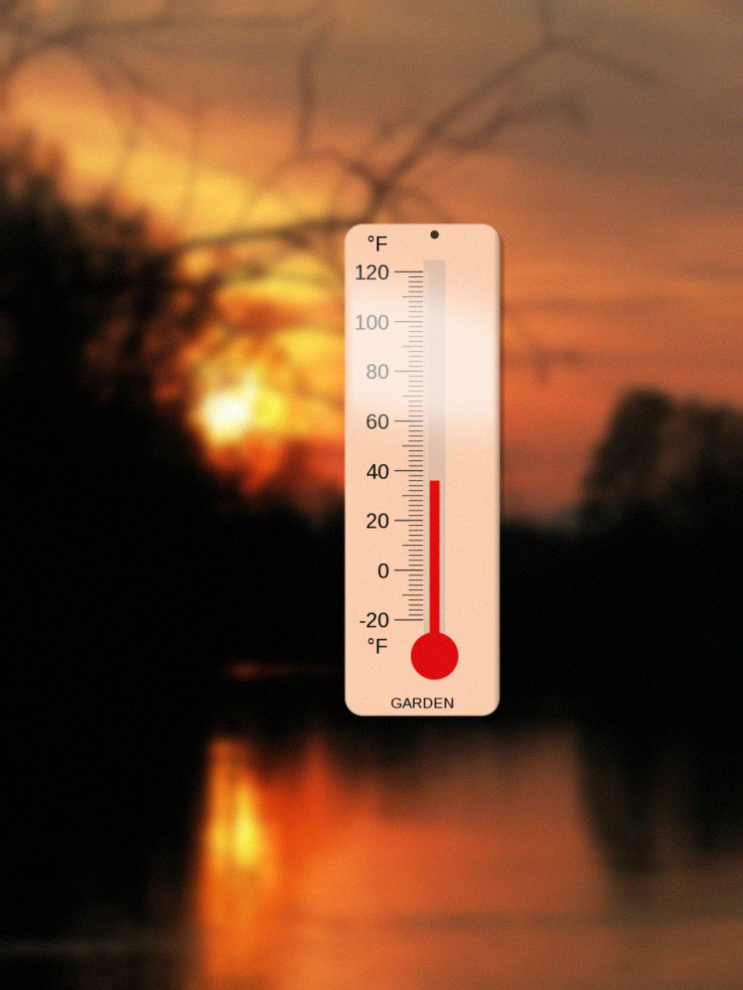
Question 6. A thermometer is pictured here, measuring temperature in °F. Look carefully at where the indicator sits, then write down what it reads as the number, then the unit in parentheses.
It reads 36 (°F)
